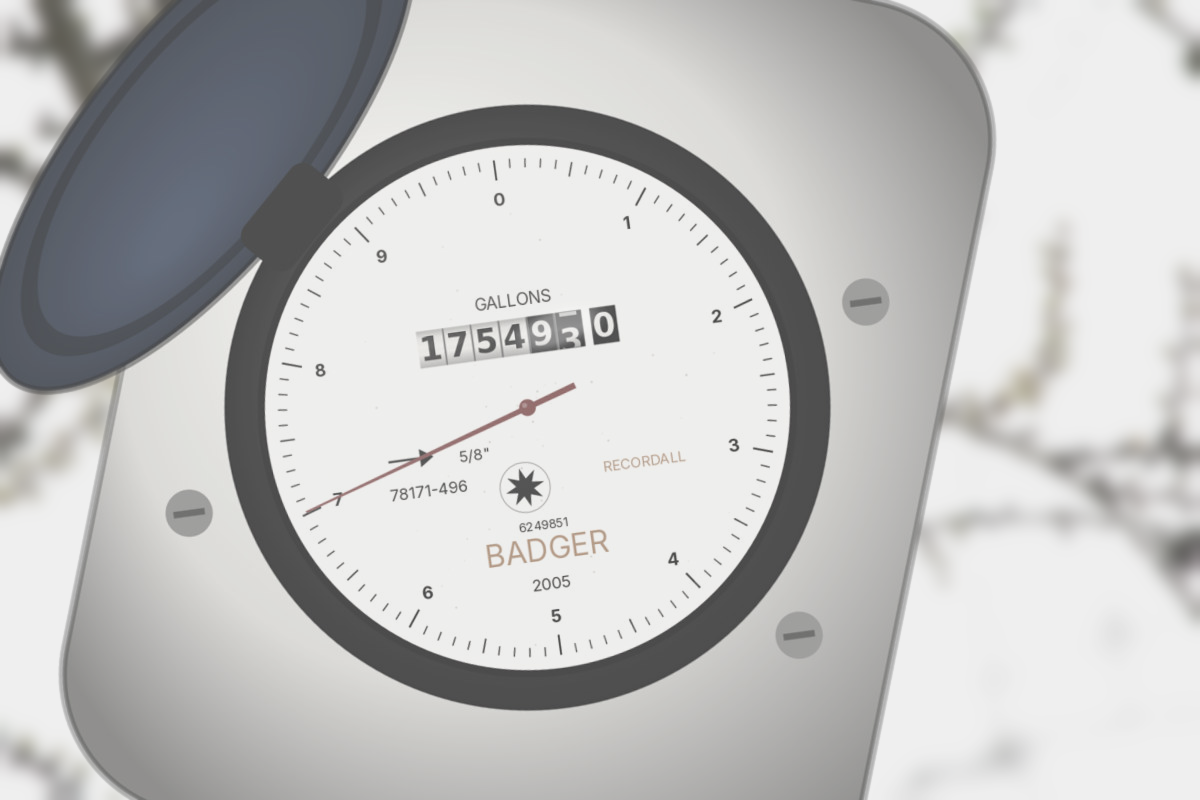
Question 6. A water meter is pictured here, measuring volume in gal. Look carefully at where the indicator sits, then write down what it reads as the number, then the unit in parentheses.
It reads 1754927.0 (gal)
